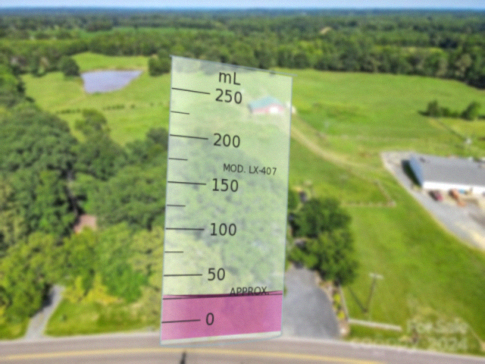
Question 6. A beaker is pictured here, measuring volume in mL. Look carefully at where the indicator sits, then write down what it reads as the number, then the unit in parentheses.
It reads 25 (mL)
